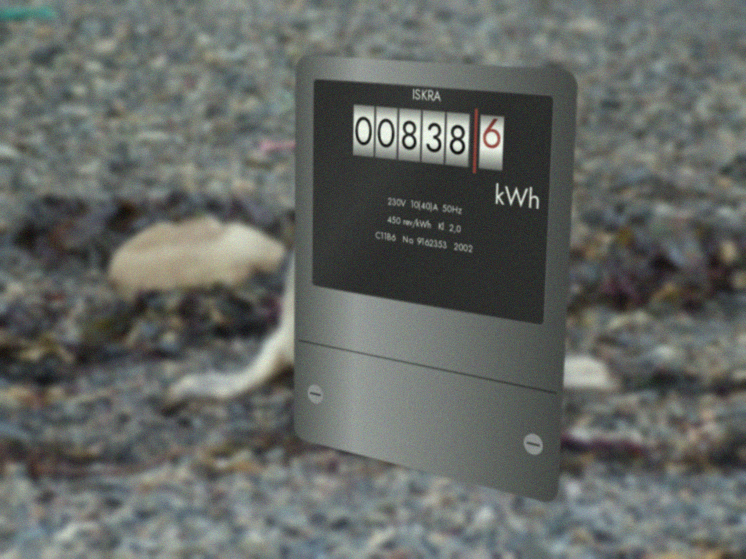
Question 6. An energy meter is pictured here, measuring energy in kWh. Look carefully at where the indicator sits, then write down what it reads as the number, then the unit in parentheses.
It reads 838.6 (kWh)
